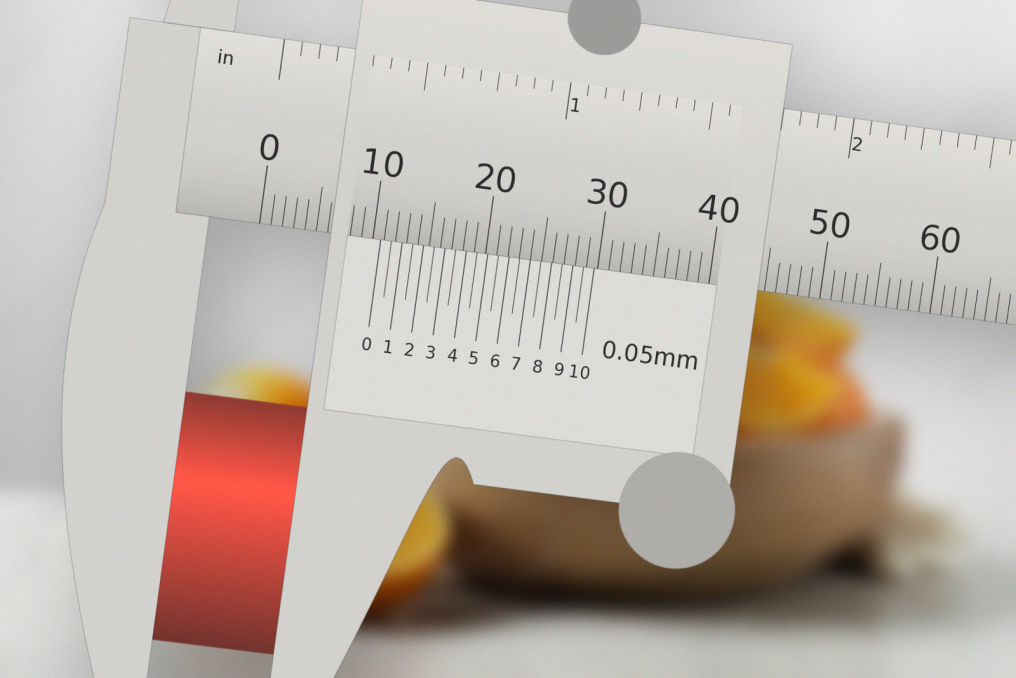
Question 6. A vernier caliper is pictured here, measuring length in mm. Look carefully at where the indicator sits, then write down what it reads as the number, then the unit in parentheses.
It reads 10.7 (mm)
